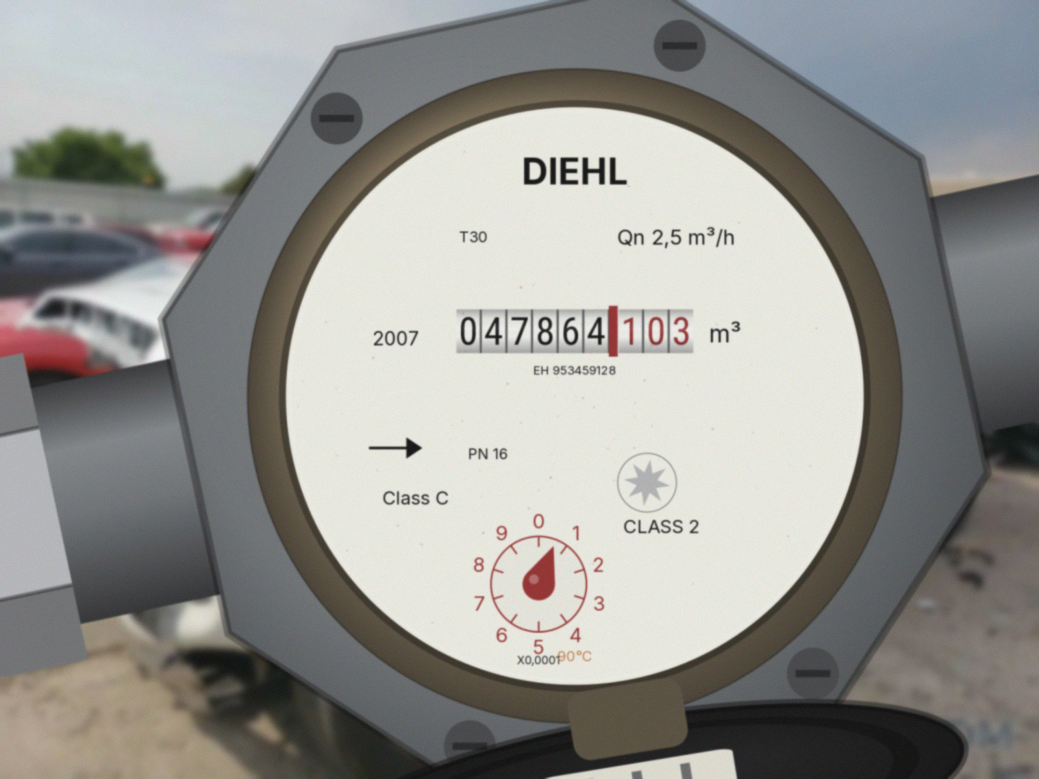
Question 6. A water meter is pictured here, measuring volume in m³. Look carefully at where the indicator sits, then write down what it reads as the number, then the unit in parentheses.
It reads 47864.1030 (m³)
